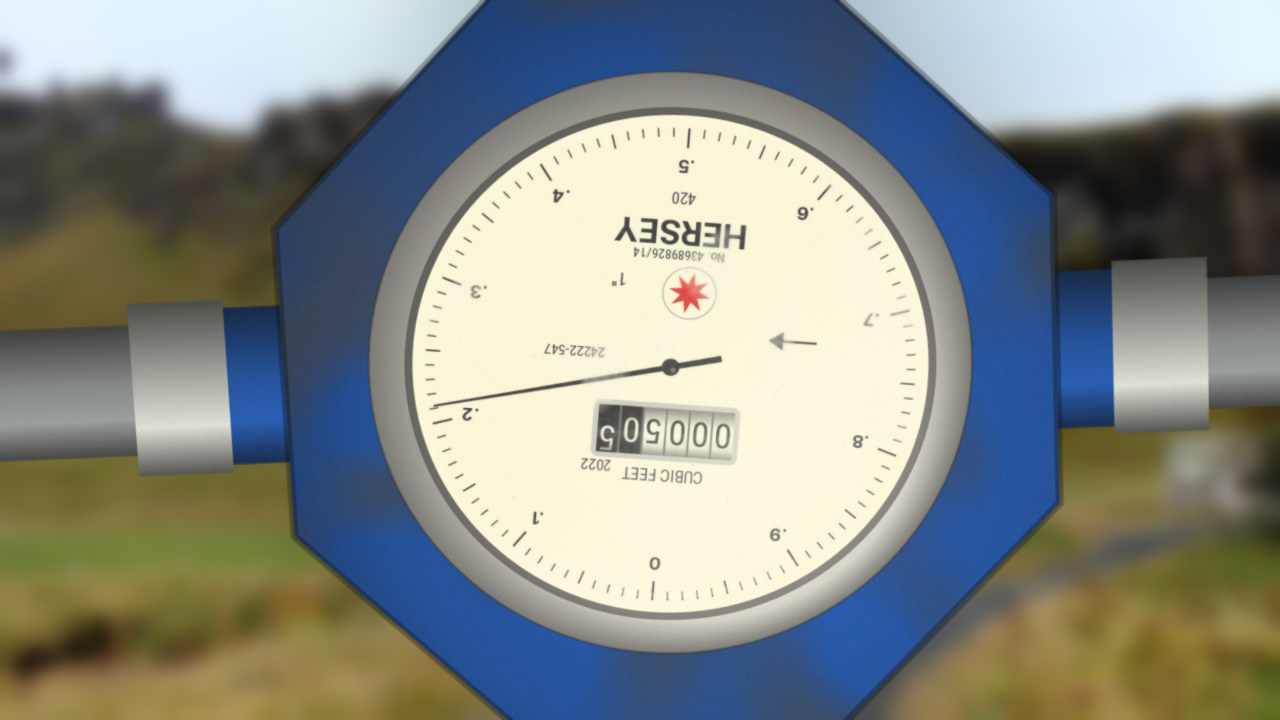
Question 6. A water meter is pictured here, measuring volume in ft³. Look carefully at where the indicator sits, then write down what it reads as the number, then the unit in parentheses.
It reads 505.21 (ft³)
